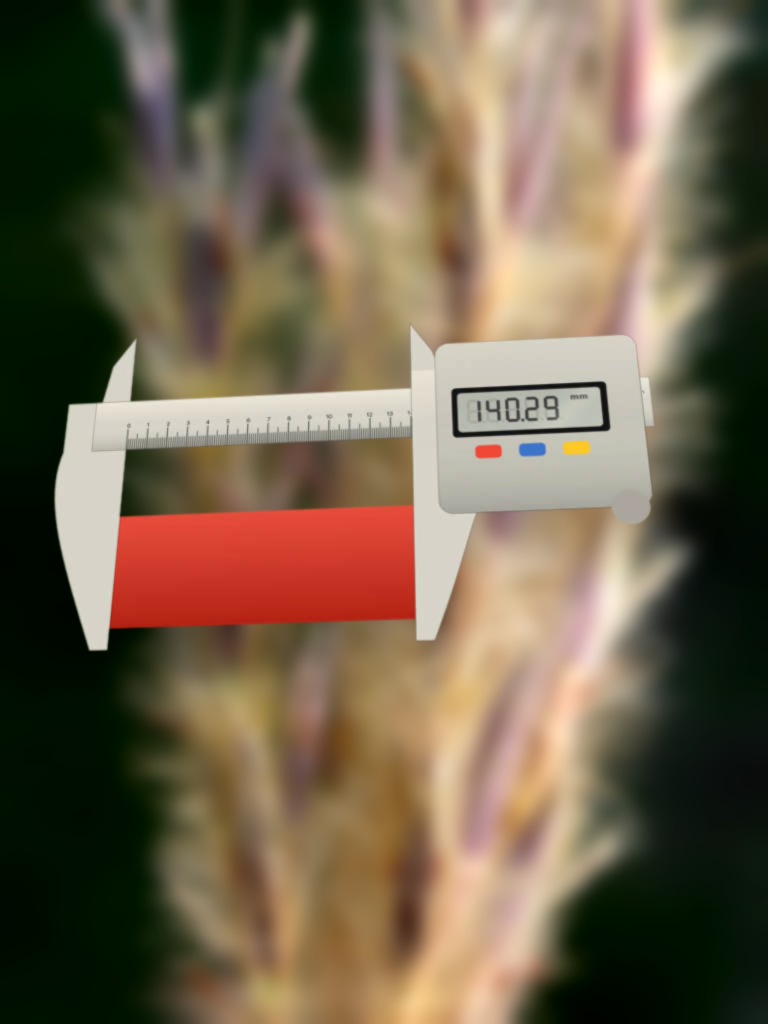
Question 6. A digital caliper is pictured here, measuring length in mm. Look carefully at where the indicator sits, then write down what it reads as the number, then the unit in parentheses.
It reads 140.29 (mm)
